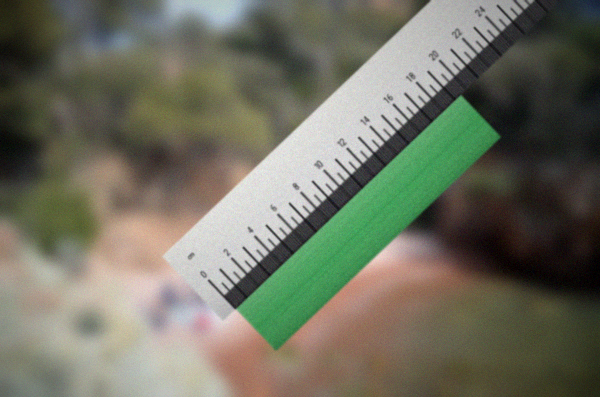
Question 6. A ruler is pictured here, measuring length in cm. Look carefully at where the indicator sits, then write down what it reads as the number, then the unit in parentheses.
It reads 19.5 (cm)
